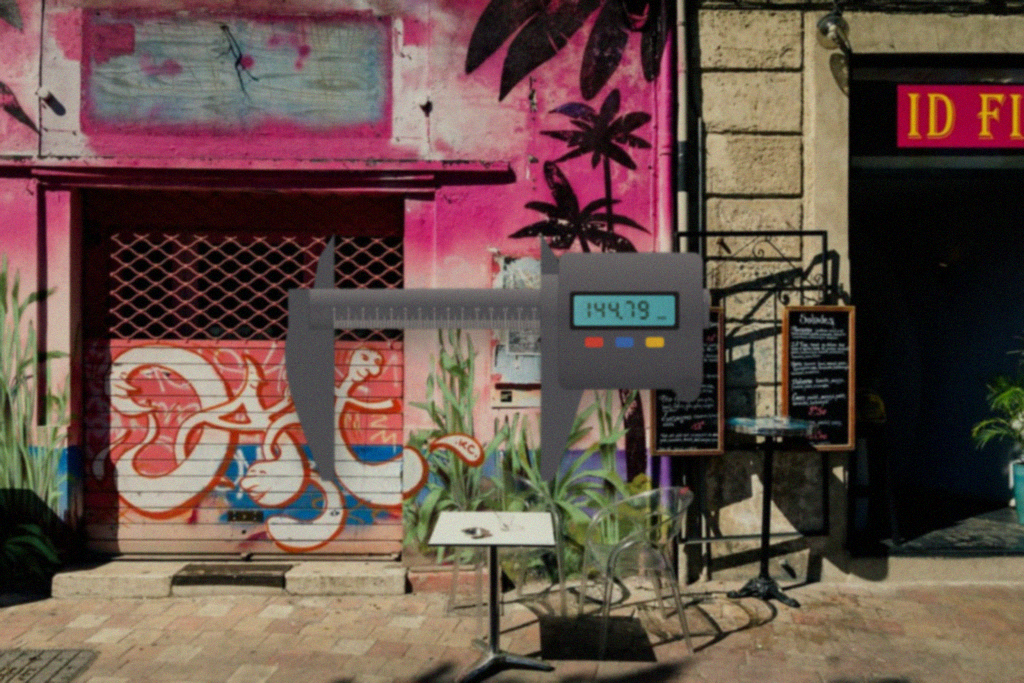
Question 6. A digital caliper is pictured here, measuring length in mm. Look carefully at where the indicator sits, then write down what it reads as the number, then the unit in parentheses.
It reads 144.79 (mm)
